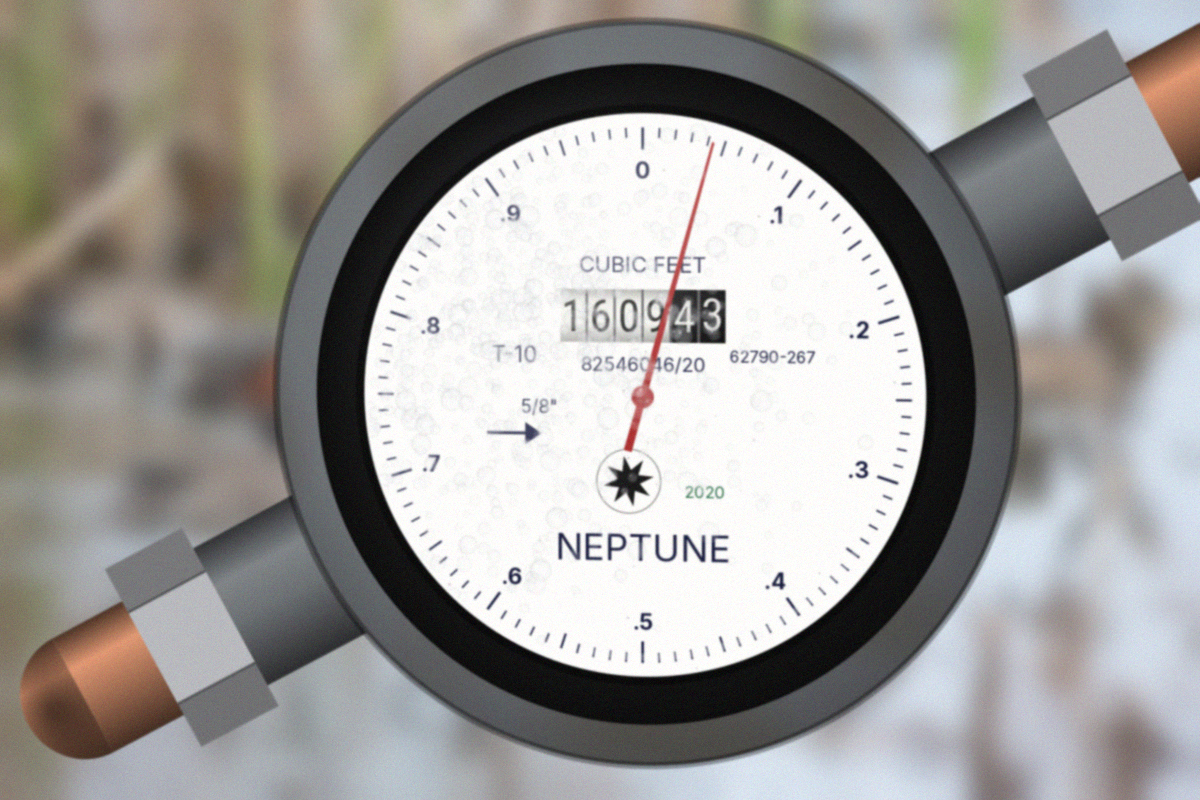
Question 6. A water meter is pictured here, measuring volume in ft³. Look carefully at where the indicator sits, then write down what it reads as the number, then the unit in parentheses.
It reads 160943.04 (ft³)
